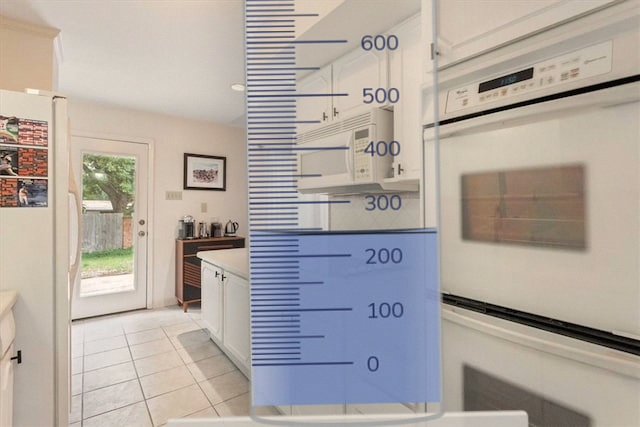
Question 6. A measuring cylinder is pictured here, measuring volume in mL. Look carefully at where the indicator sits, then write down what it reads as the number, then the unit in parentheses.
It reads 240 (mL)
